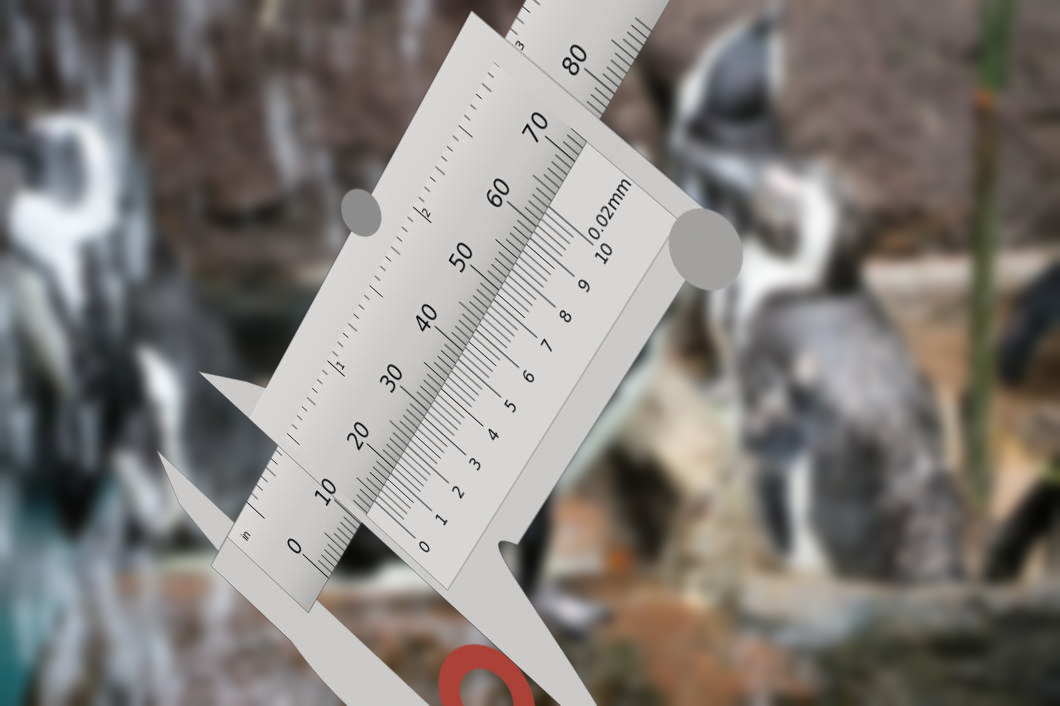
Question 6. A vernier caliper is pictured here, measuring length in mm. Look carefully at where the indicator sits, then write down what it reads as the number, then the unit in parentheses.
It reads 14.2 (mm)
